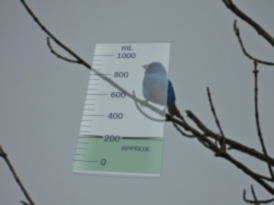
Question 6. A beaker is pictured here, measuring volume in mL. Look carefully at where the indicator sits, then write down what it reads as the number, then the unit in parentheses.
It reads 200 (mL)
